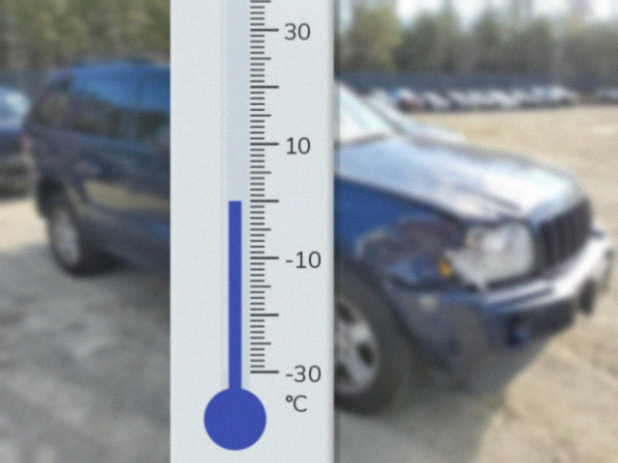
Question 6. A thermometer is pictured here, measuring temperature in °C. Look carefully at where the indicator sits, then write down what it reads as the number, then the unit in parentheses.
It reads 0 (°C)
